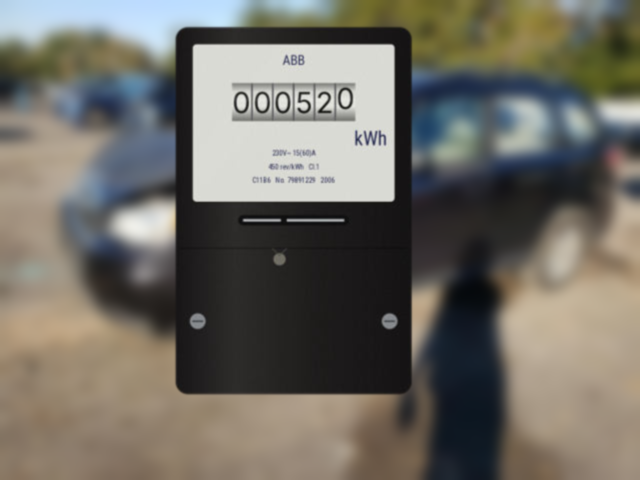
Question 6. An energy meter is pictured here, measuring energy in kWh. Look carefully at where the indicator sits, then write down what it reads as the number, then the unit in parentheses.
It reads 520 (kWh)
